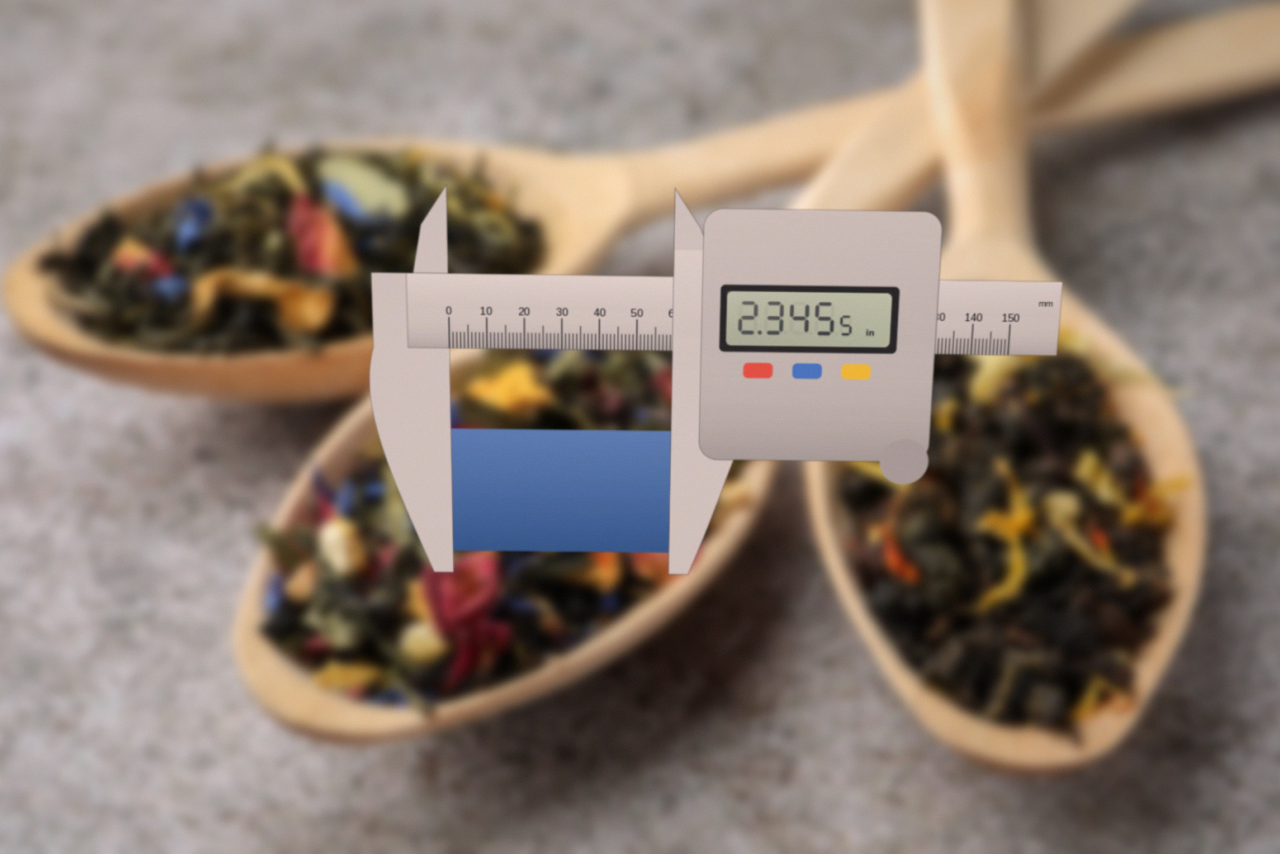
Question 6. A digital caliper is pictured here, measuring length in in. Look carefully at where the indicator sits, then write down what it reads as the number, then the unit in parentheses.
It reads 2.3455 (in)
